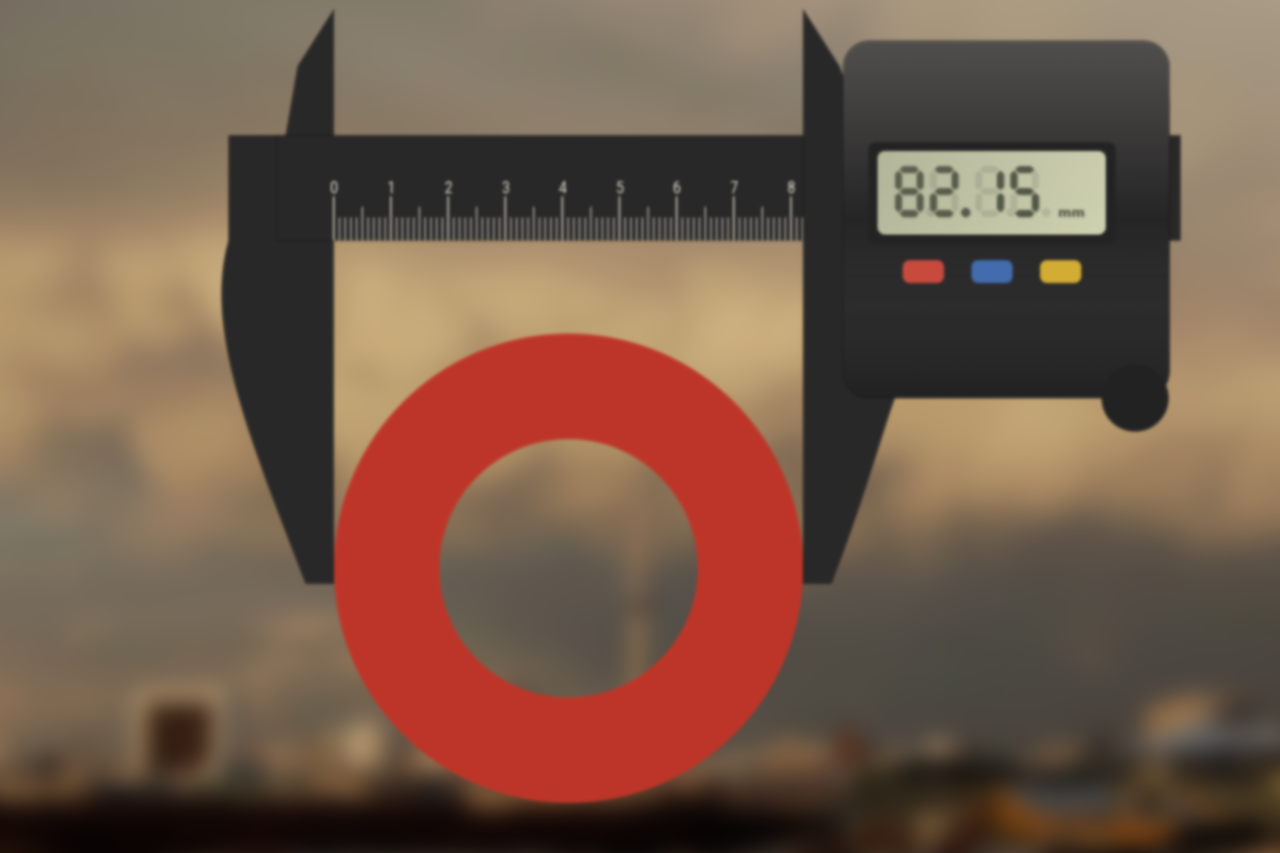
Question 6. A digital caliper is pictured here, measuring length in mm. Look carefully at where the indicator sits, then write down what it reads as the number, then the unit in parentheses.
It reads 82.15 (mm)
